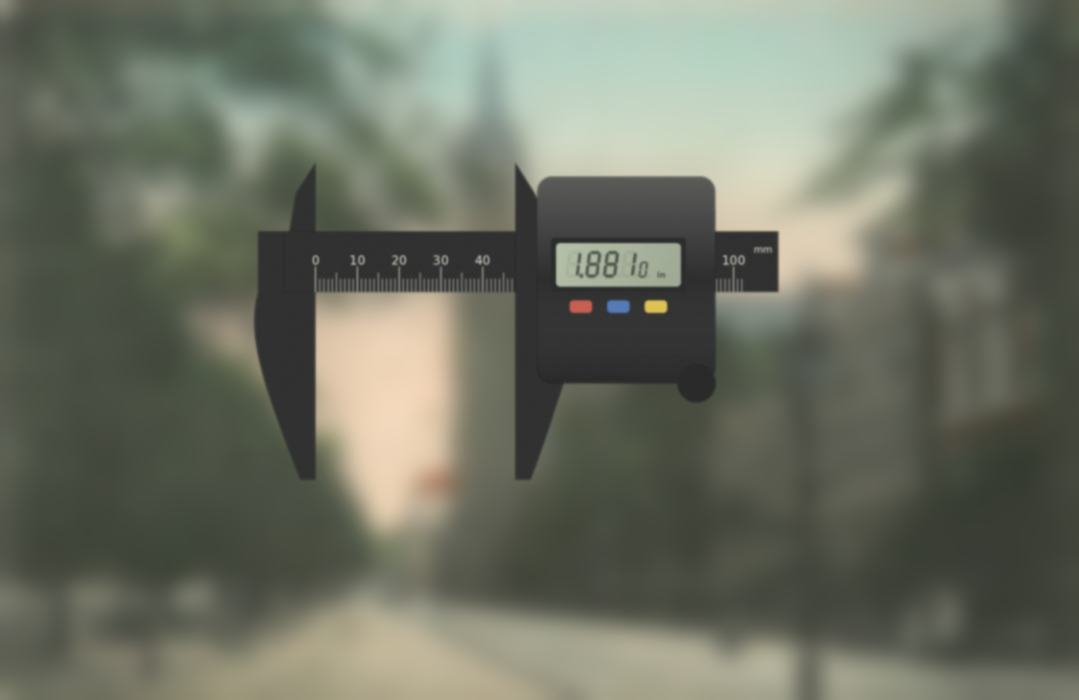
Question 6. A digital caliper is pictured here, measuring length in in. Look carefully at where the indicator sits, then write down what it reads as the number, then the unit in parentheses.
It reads 1.8810 (in)
